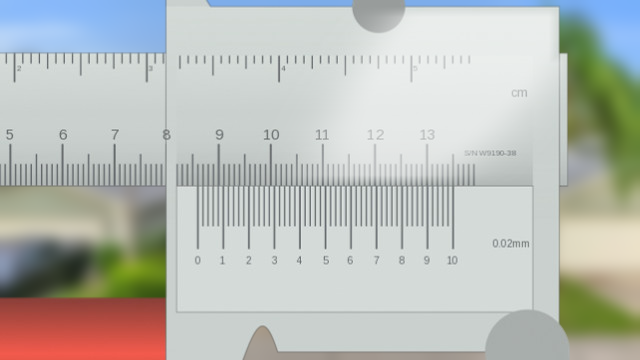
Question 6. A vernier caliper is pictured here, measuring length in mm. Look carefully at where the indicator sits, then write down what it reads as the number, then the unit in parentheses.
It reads 86.0 (mm)
